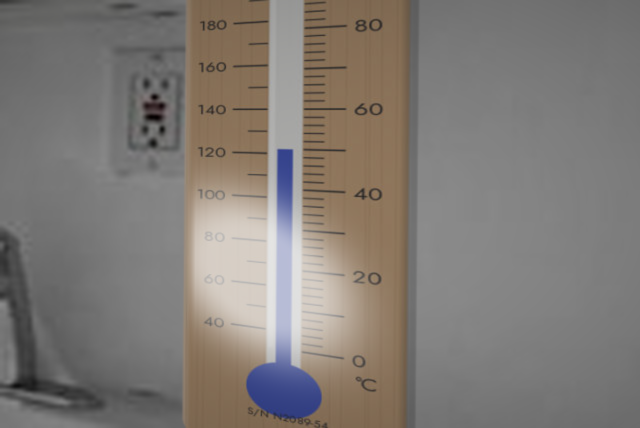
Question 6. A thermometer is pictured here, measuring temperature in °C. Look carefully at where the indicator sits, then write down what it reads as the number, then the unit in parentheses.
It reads 50 (°C)
